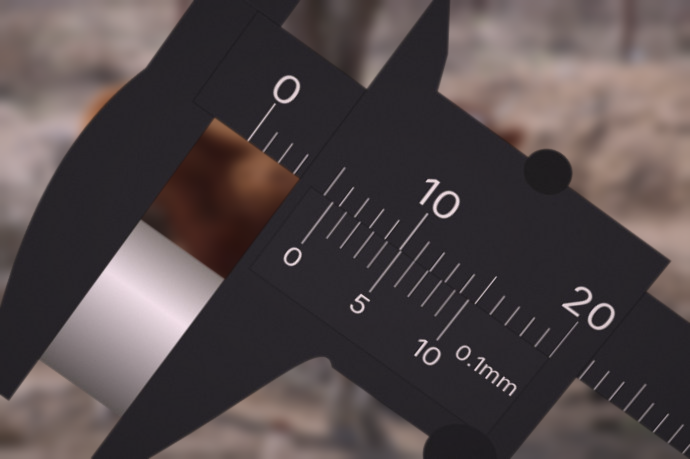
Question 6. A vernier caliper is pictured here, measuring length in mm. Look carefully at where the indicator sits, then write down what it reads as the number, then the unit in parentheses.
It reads 5.6 (mm)
